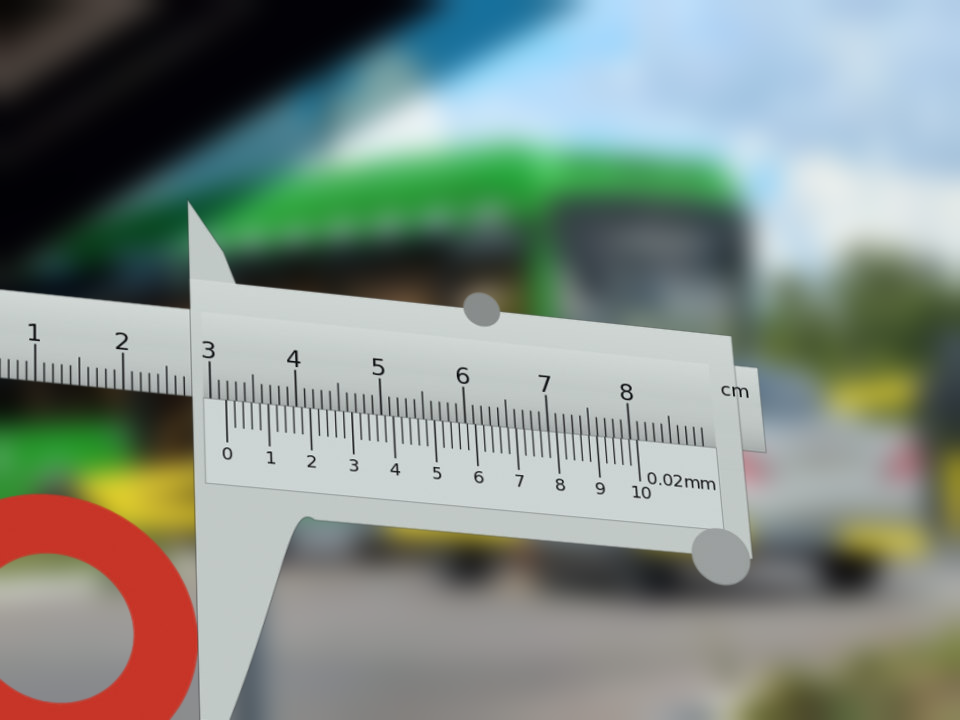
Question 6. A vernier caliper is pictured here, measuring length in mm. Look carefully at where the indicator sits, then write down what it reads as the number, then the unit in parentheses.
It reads 31.8 (mm)
